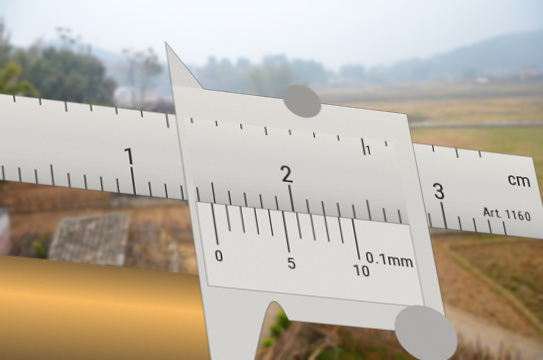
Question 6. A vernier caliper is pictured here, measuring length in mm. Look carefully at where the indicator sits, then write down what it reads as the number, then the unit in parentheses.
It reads 14.8 (mm)
